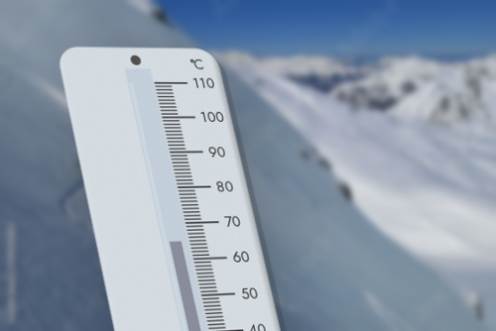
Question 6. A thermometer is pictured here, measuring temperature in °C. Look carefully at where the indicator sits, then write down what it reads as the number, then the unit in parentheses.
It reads 65 (°C)
